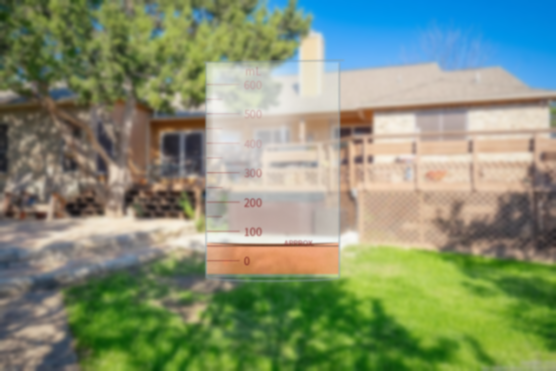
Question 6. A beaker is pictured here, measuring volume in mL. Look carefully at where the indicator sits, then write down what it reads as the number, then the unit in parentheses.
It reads 50 (mL)
